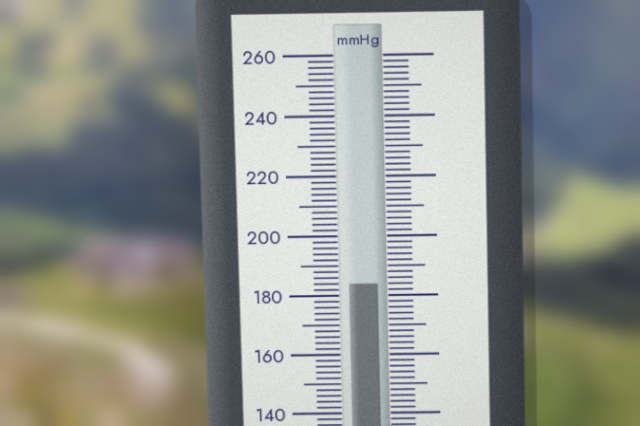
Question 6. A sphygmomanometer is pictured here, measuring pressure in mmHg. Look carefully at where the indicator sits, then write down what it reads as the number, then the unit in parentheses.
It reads 184 (mmHg)
